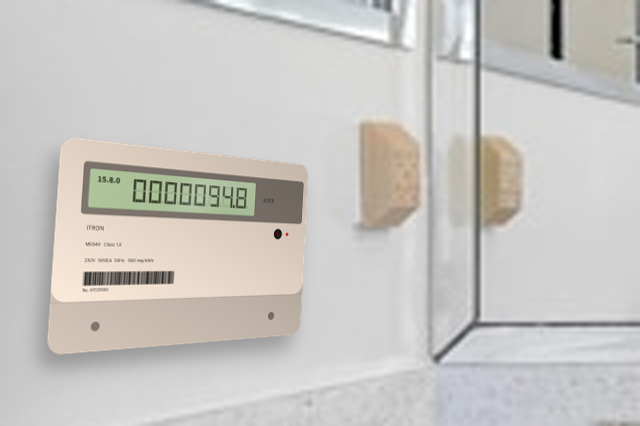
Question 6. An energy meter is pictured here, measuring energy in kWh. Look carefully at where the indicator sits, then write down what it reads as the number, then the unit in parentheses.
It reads 94.8 (kWh)
